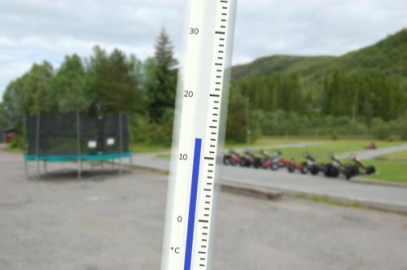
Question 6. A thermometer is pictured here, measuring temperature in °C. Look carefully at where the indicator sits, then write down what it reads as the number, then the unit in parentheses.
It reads 13 (°C)
